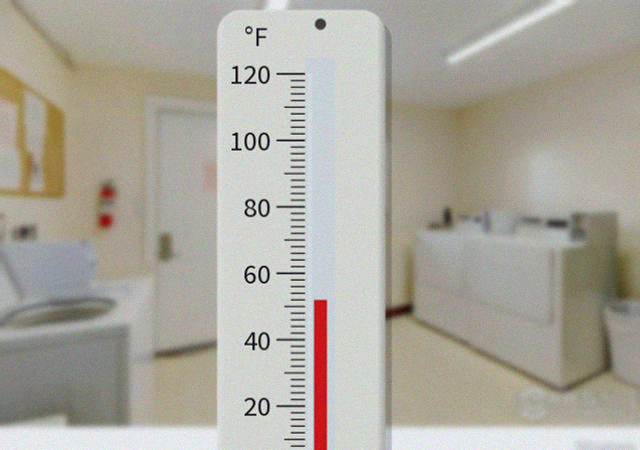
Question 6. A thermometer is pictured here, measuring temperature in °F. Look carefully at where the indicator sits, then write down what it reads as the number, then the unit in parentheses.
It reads 52 (°F)
